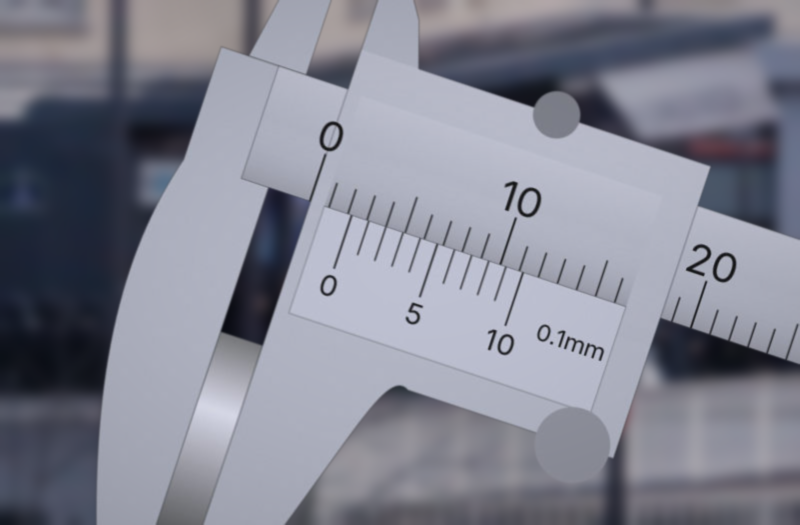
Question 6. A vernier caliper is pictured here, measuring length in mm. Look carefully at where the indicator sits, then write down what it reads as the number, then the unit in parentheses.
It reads 2.2 (mm)
